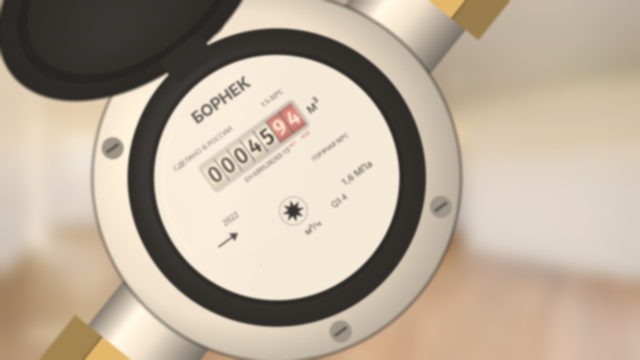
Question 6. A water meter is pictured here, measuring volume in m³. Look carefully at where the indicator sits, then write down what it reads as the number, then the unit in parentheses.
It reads 45.94 (m³)
